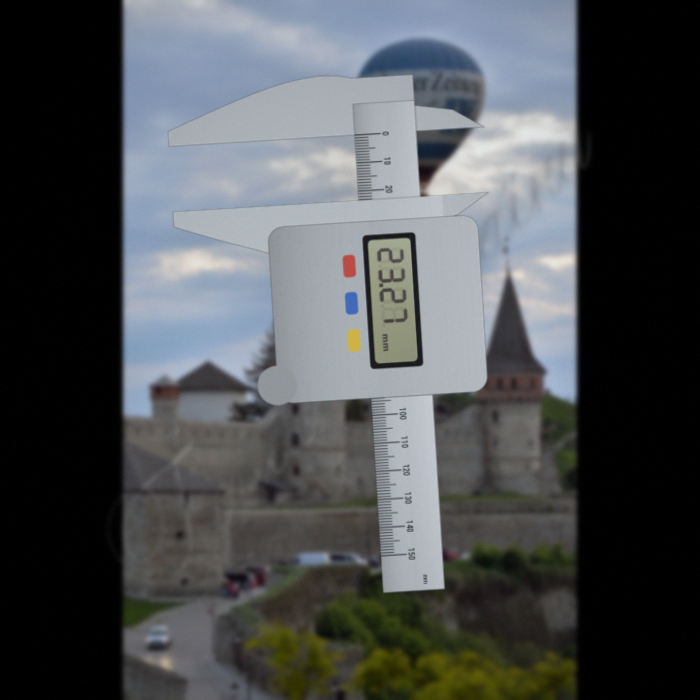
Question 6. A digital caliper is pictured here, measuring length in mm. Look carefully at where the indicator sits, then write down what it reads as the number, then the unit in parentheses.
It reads 23.27 (mm)
